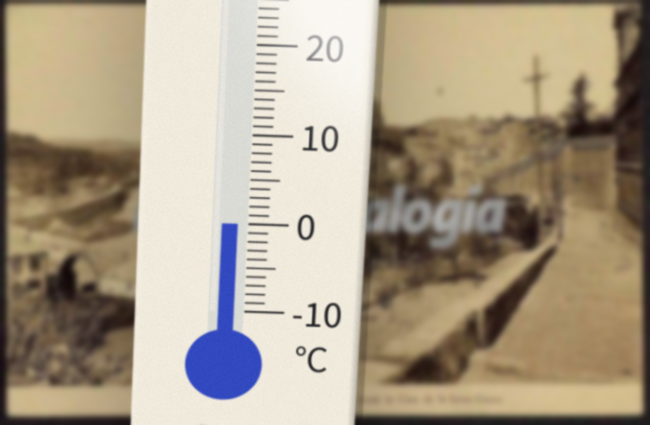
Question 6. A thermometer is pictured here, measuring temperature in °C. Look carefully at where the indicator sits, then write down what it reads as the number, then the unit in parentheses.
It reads 0 (°C)
